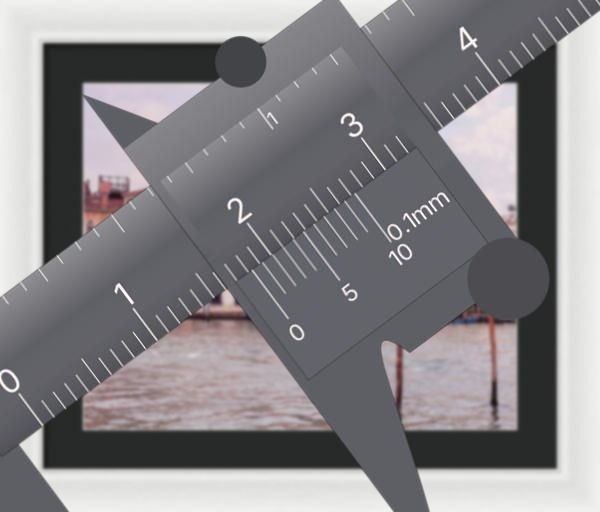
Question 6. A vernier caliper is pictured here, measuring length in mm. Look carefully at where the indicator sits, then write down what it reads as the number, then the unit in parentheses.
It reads 18.3 (mm)
